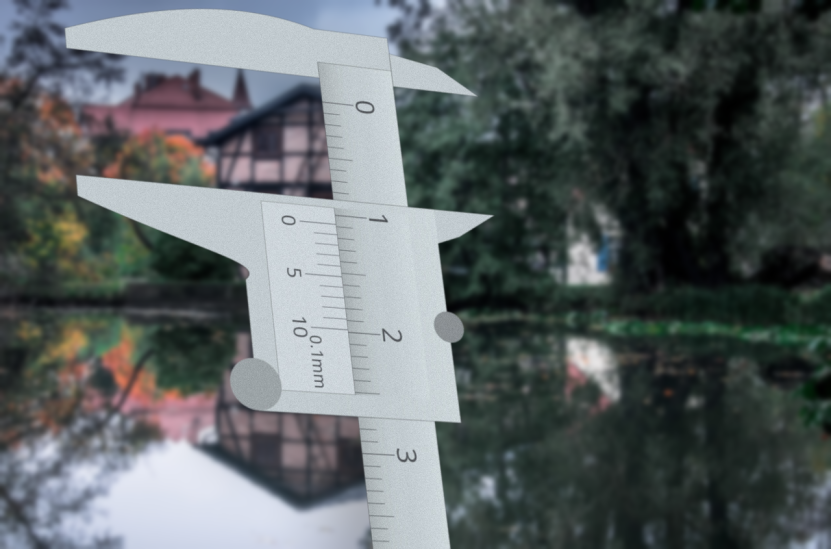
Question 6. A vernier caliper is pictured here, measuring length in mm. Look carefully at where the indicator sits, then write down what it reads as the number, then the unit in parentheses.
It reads 10.8 (mm)
